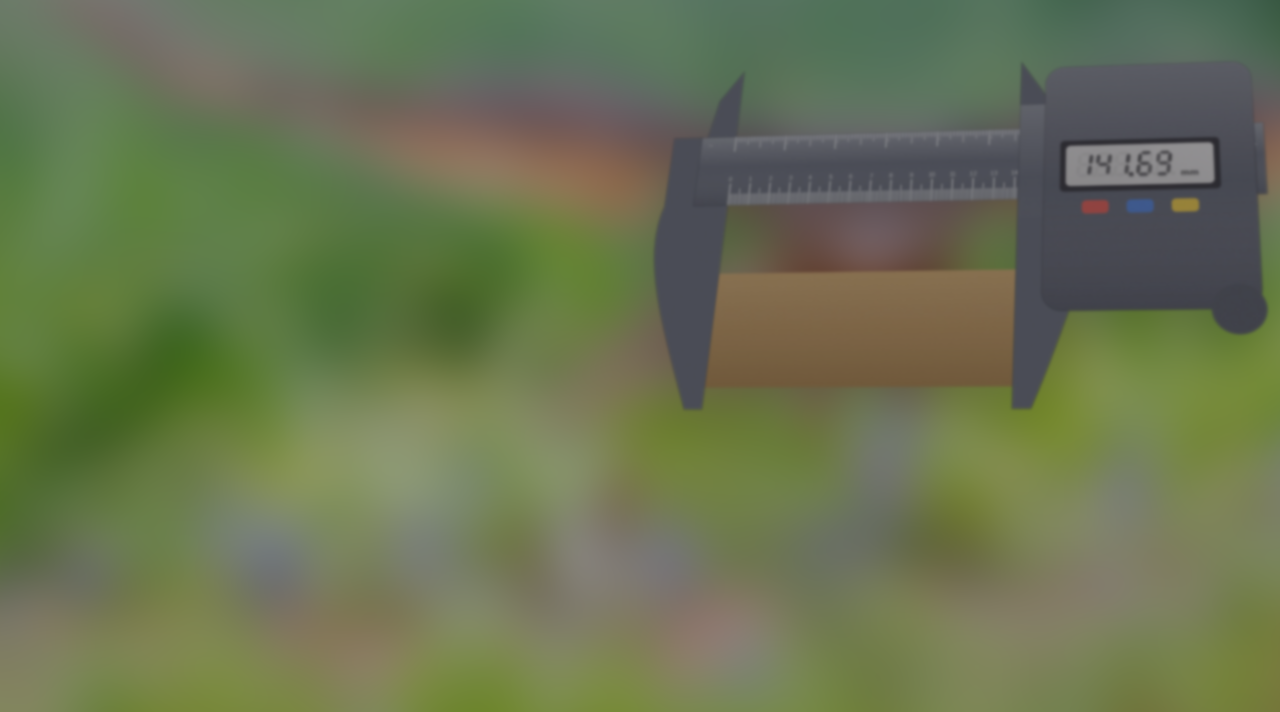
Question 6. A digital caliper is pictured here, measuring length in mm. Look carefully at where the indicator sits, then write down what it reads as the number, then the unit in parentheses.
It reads 141.69 (mm)
